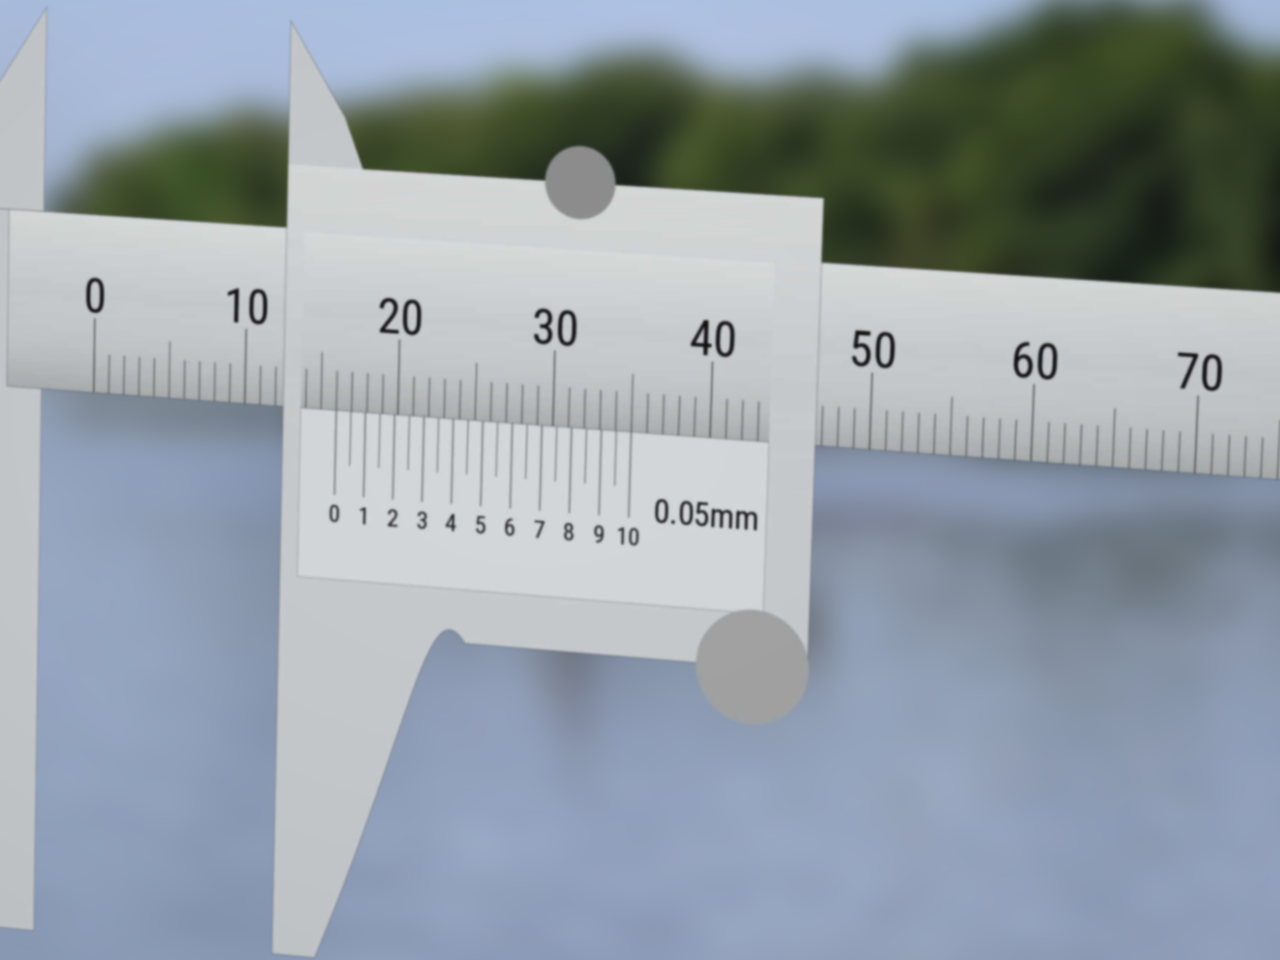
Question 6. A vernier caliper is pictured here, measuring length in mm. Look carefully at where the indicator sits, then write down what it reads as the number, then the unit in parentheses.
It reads 16.0 (mm)
